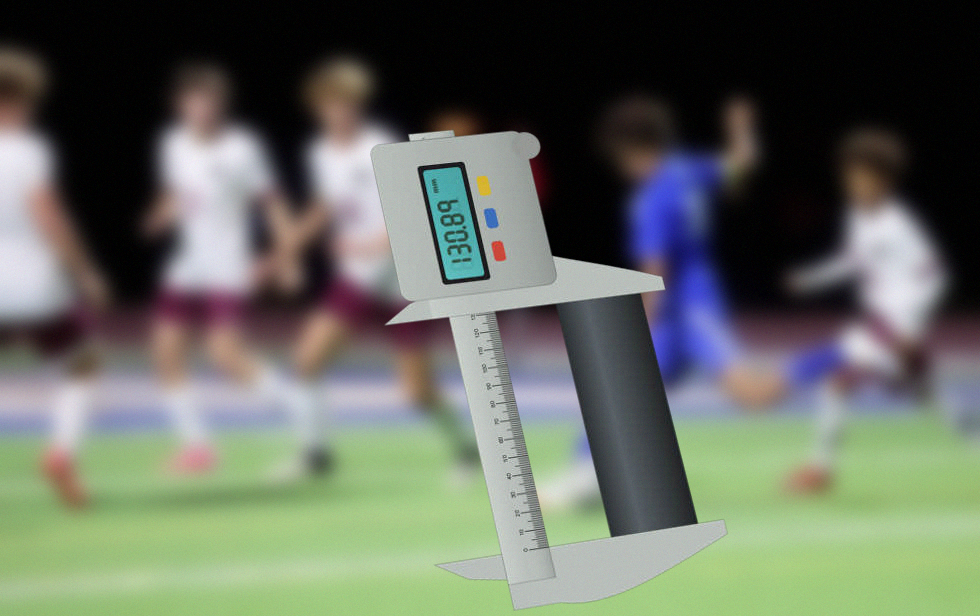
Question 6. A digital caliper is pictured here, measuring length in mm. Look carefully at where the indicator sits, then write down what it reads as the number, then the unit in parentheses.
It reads 130.89 (mm)
